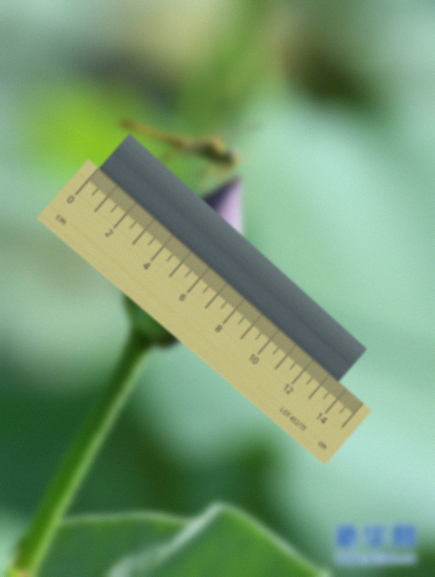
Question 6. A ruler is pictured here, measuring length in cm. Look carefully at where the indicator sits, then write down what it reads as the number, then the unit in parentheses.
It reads 13.5 (cm)
